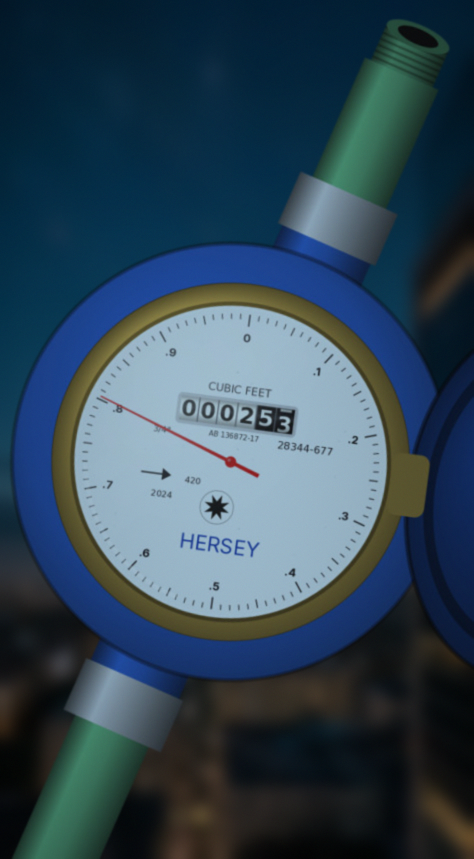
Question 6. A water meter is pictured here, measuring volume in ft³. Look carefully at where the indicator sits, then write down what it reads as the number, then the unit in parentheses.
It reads 252.80 (ft³)
